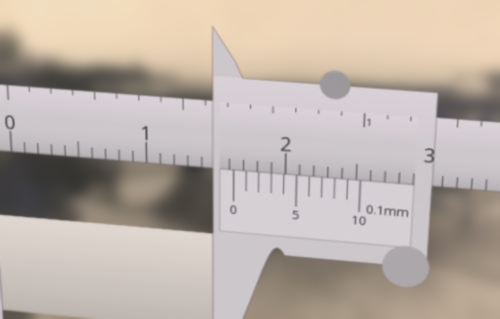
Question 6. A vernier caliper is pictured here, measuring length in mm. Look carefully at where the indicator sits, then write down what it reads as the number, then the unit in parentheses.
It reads 16.3 (mm)
